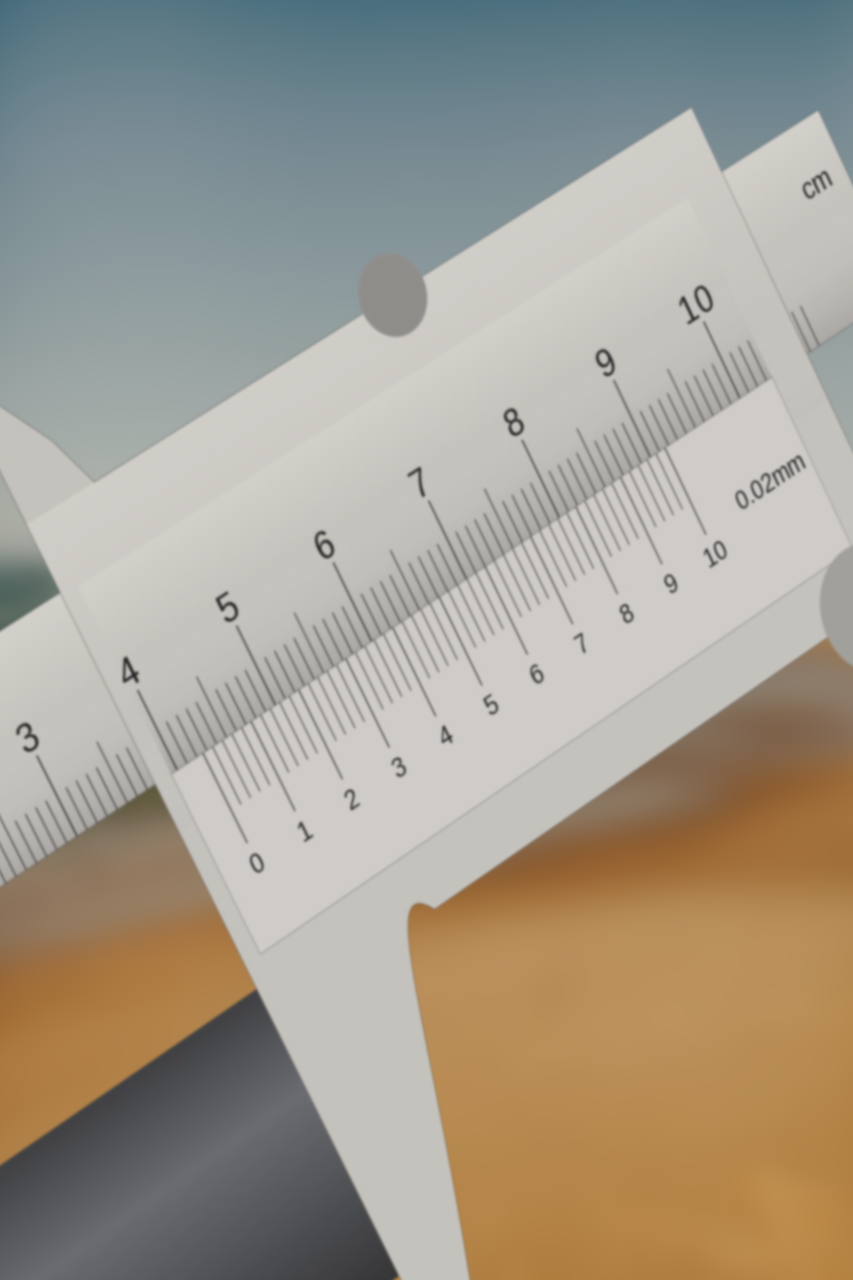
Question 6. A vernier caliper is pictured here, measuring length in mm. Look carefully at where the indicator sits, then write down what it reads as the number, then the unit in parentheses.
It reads 42.6 (mm)
